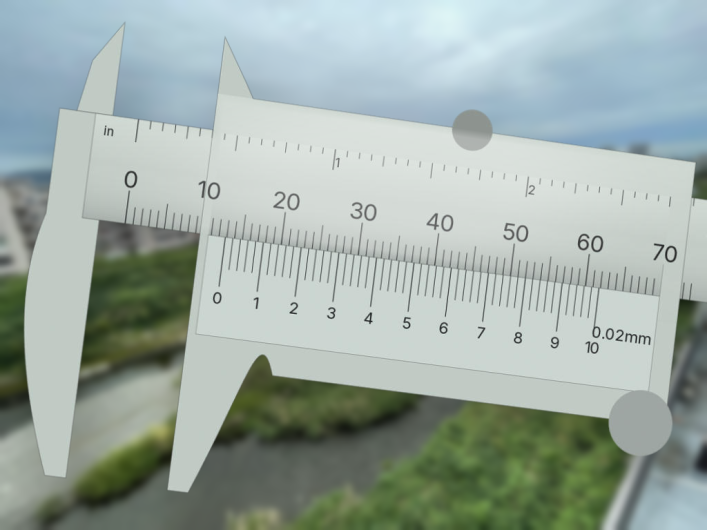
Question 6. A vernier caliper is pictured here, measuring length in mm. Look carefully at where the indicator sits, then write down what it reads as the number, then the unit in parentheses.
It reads 12.8 (mm)
